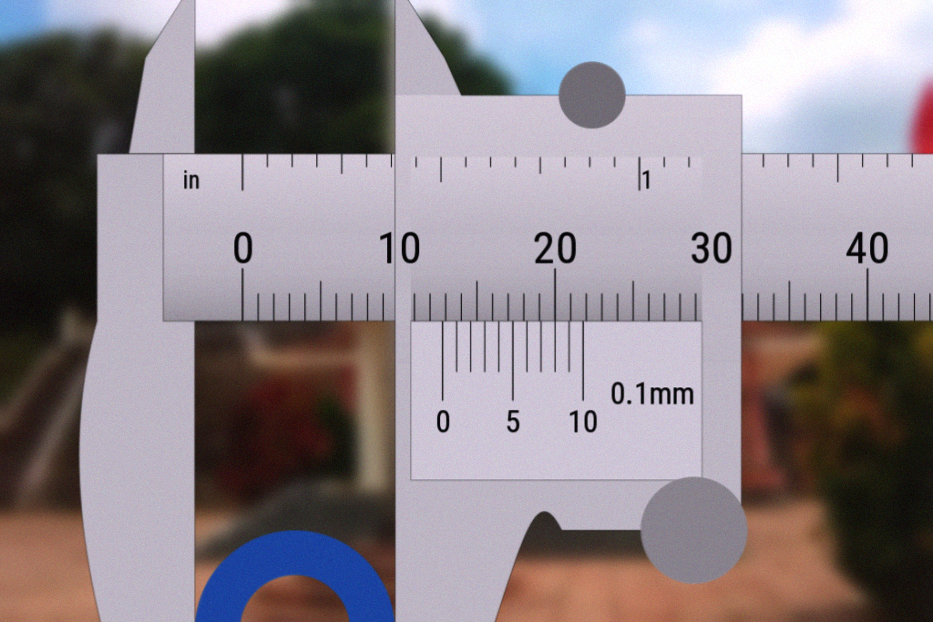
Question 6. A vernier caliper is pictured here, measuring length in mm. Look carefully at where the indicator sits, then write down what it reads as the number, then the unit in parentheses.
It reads 12.8 (mm)
